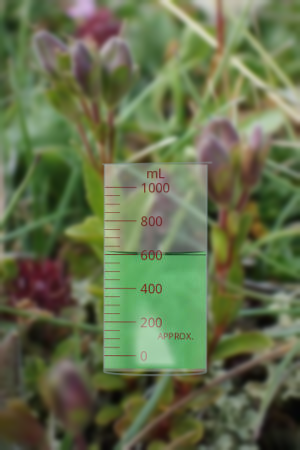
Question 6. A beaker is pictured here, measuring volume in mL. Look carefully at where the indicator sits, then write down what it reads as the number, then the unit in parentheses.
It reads 600 (mL)
